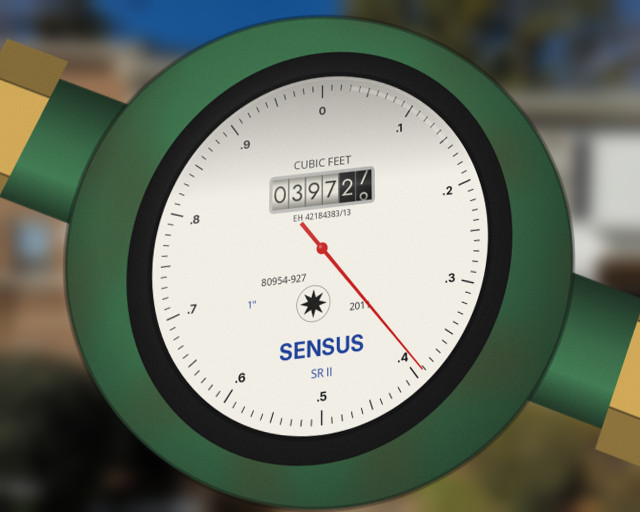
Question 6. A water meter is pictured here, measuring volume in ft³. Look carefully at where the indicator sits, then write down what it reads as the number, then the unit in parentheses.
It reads 39727.39 (ft³)
